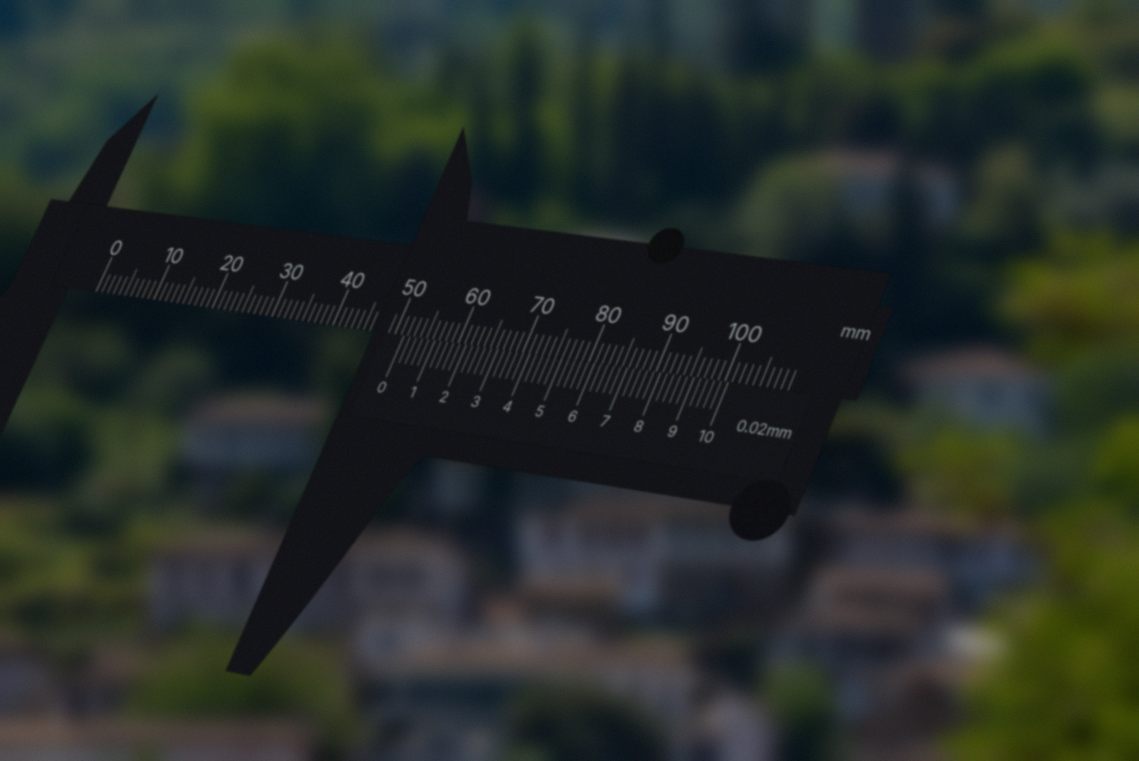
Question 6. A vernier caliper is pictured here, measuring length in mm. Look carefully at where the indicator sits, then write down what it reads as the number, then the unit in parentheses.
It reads 51.5 (mm)
